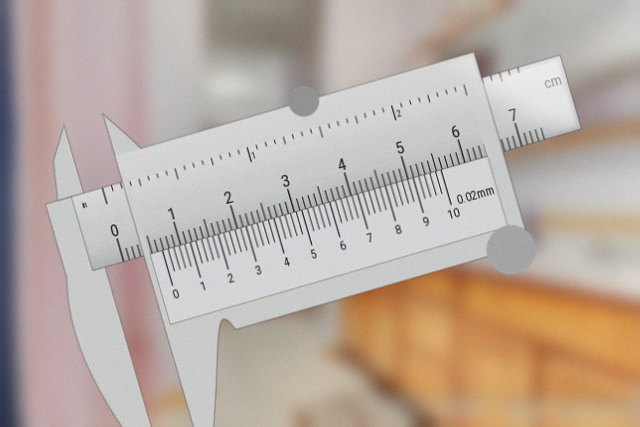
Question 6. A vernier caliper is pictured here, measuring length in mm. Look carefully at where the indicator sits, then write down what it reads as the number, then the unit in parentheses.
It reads 6.8 (mm)
